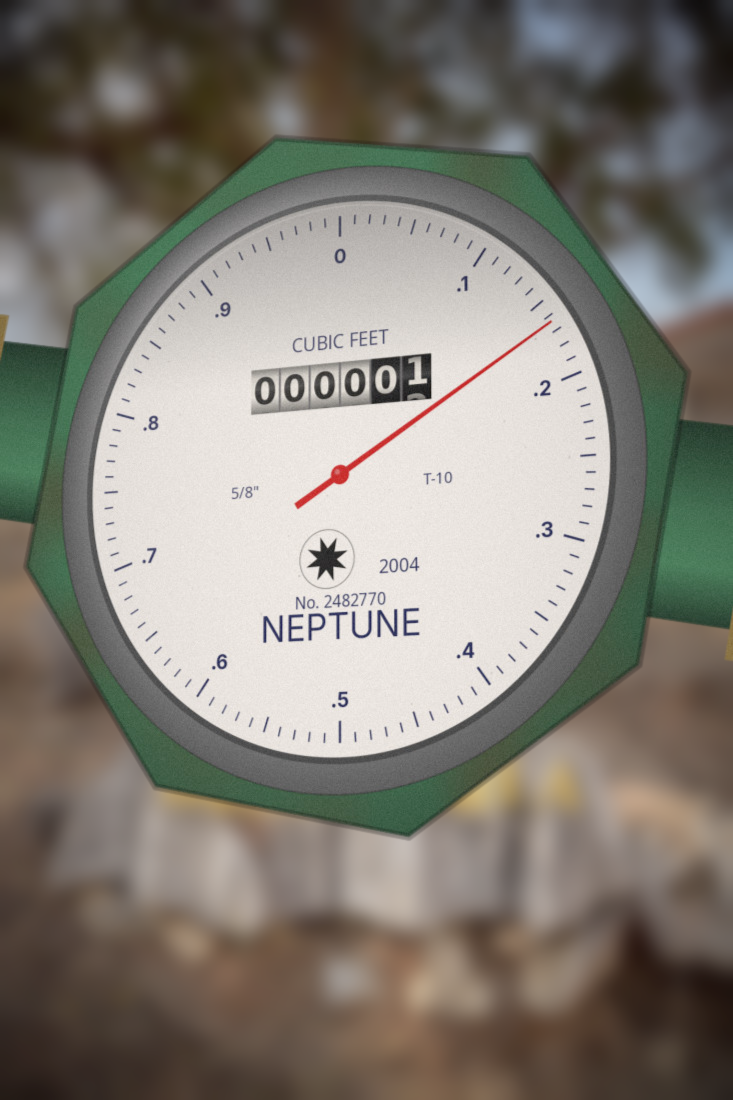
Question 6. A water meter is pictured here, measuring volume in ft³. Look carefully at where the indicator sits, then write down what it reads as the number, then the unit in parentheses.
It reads 1.16 (ft³)
